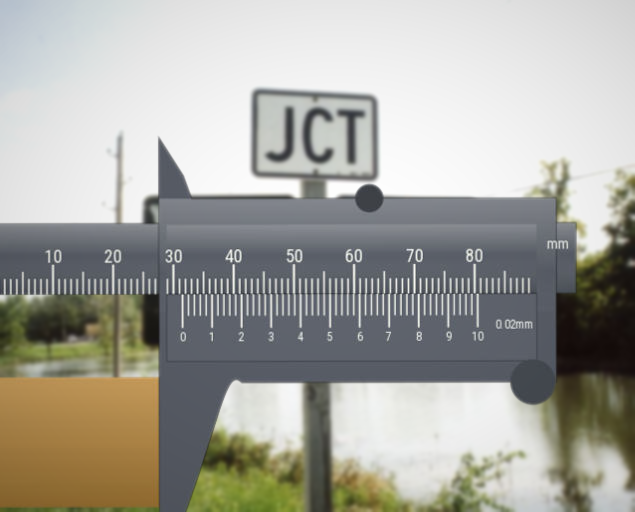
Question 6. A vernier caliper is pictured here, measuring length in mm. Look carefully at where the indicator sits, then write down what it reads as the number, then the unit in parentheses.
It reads 31.5 (mm)
